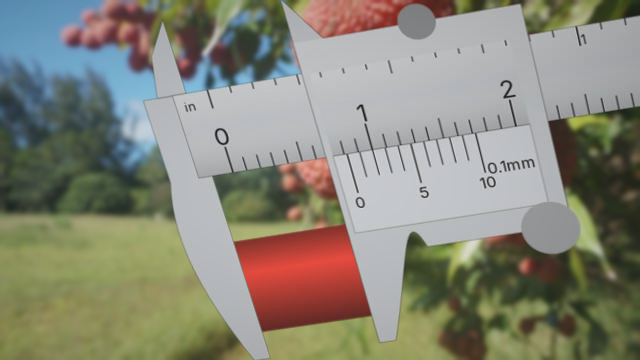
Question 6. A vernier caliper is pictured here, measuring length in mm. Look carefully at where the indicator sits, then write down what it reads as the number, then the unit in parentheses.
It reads 8.2 (mm)
